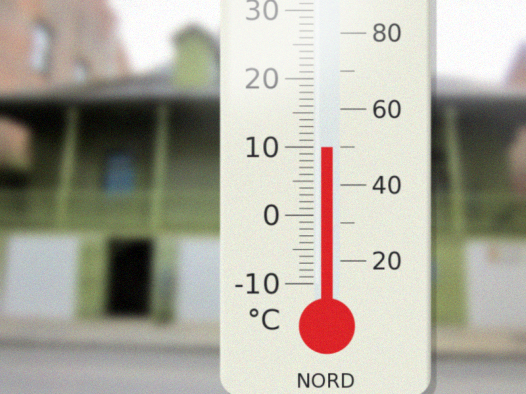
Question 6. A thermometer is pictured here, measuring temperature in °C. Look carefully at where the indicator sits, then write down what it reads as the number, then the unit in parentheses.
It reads 10 (°C)
